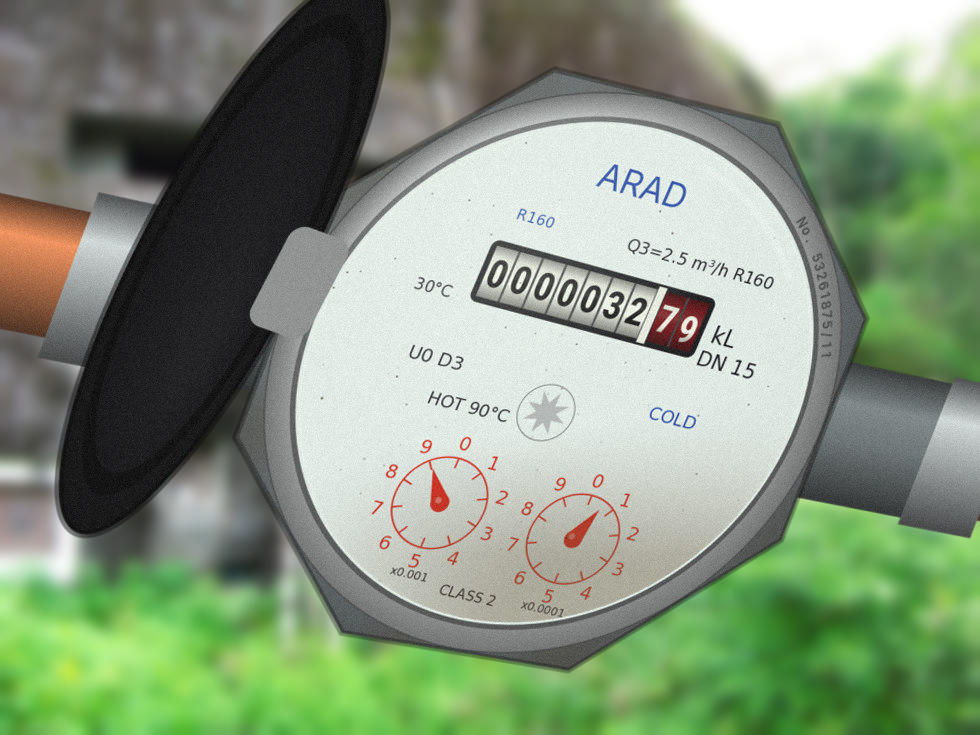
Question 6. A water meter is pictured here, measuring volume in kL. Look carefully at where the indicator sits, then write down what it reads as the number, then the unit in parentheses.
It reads 32.7890 (kL)
